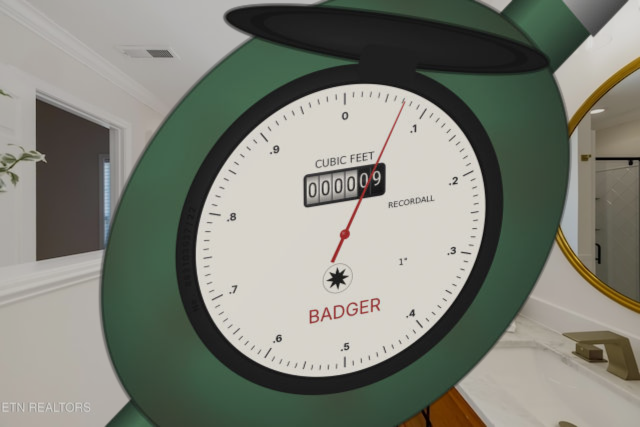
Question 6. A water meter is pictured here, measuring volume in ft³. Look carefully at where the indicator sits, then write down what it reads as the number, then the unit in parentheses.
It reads 9.07 (ft³)
